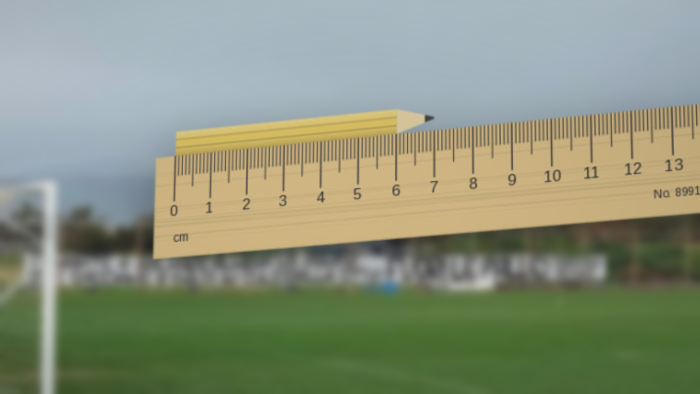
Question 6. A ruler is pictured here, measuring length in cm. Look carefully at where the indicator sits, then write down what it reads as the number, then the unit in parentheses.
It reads 7 (cm)
